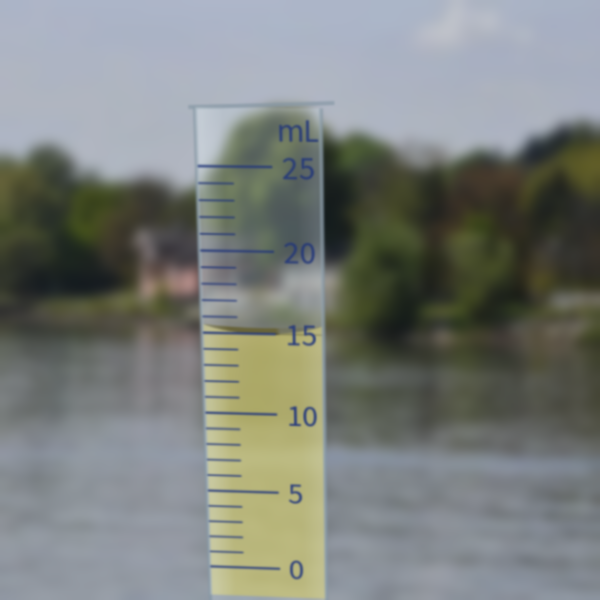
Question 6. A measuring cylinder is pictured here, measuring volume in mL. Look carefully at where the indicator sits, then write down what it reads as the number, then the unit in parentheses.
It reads 15 (mL)
